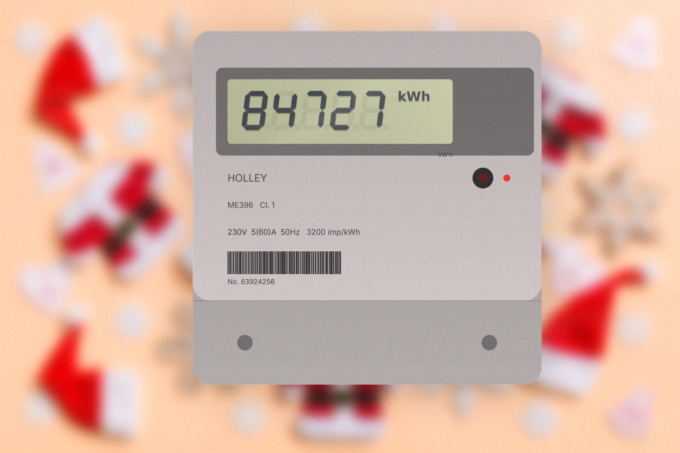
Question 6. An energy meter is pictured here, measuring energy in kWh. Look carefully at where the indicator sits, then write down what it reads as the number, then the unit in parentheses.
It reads 84727 (kWh)
